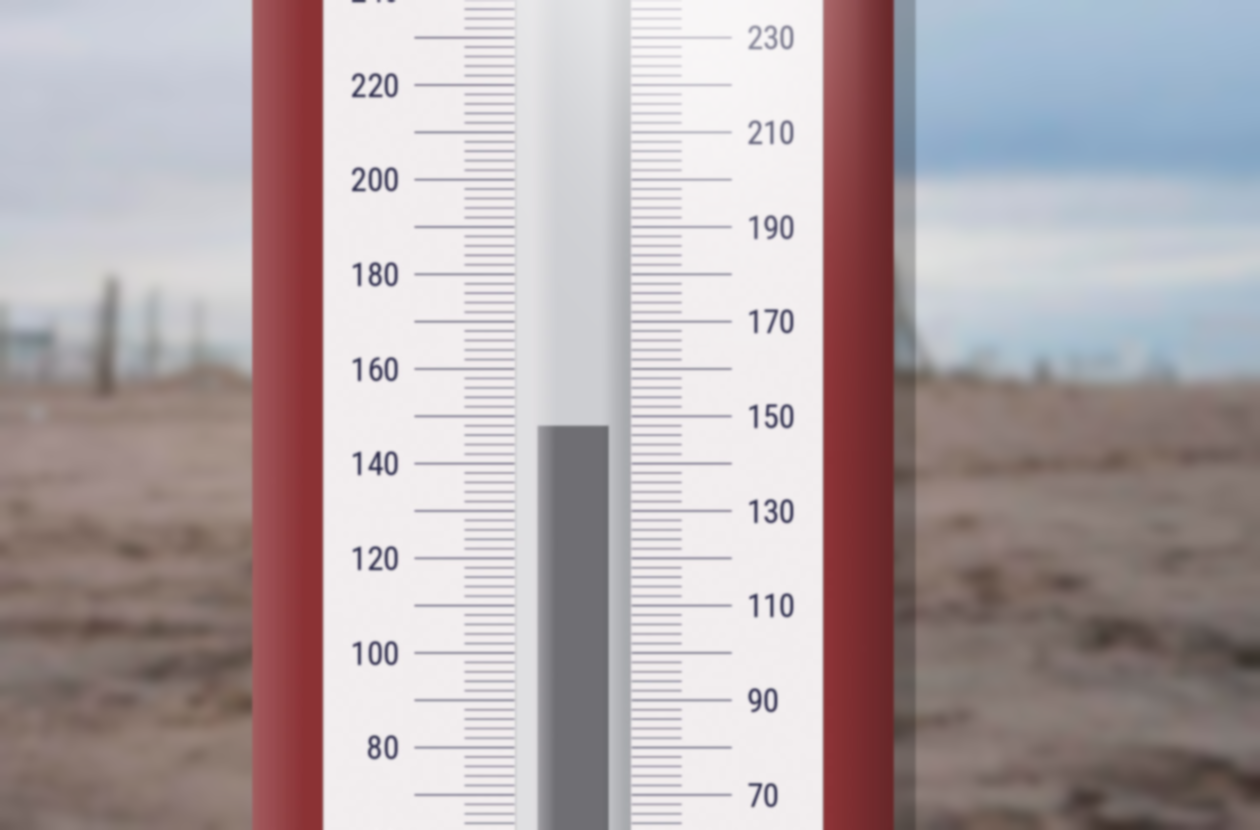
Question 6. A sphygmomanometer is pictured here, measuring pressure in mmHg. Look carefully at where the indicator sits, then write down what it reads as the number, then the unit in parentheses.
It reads 148 (mmHg)
